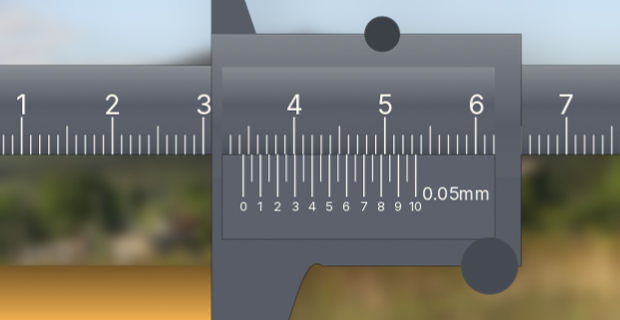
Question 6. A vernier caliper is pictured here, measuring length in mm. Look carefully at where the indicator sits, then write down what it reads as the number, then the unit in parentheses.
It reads 34.4 (mm)
